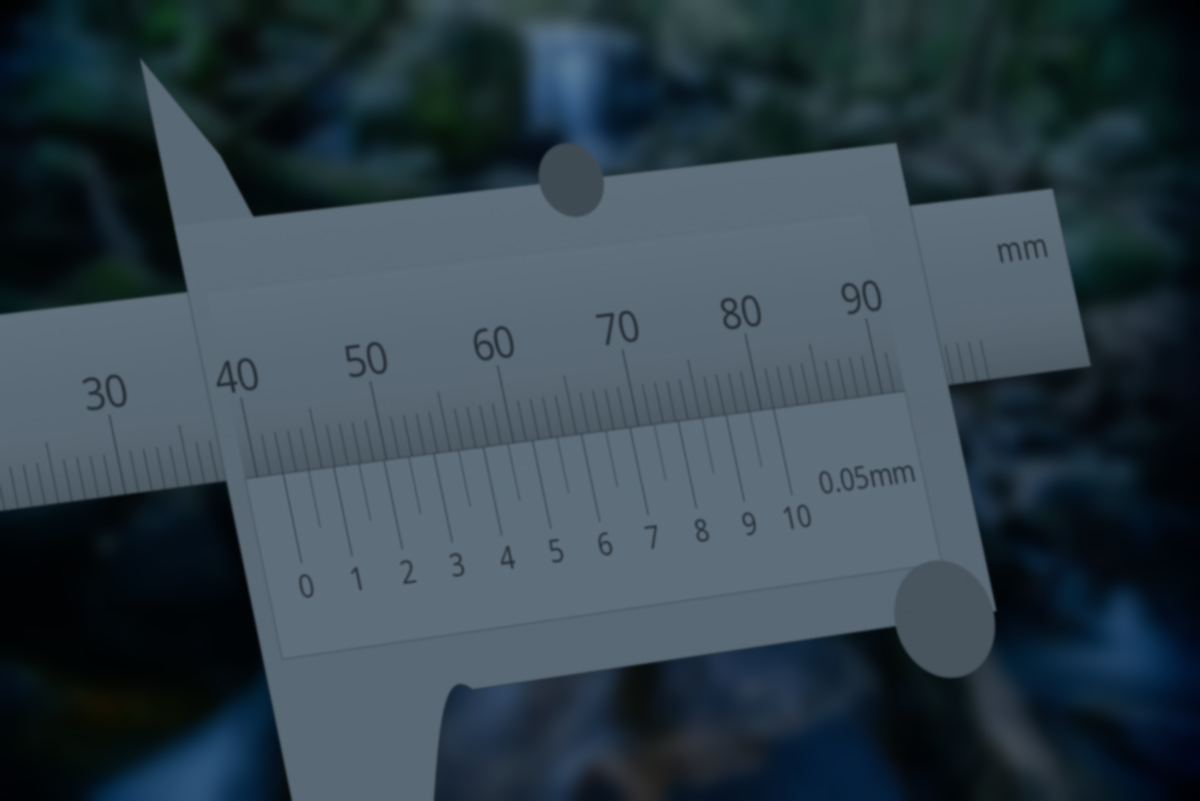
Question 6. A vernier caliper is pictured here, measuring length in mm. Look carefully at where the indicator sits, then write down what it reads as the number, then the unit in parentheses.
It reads 42.0 (mm)
